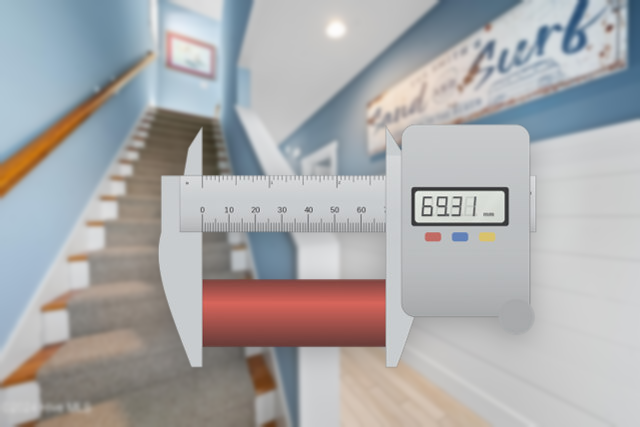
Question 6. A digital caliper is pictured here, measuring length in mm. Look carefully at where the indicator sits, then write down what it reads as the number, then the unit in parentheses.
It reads 69.31 (mm)
